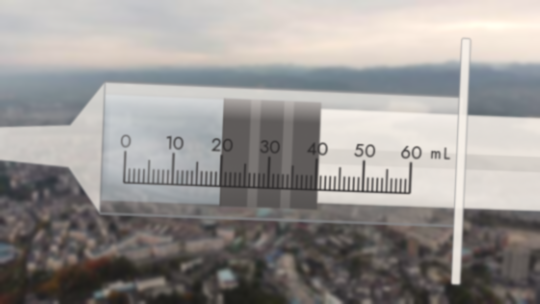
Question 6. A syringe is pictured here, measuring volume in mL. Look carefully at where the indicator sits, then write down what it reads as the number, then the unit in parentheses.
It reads 20 (mL)
